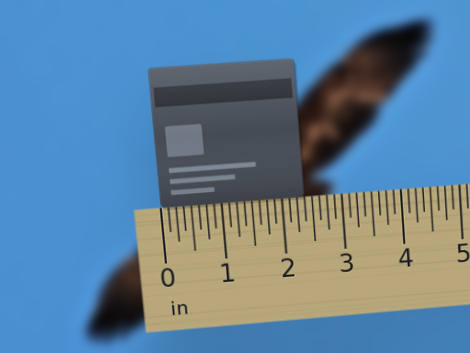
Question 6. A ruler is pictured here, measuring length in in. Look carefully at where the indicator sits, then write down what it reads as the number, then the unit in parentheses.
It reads 2.375 (in)
